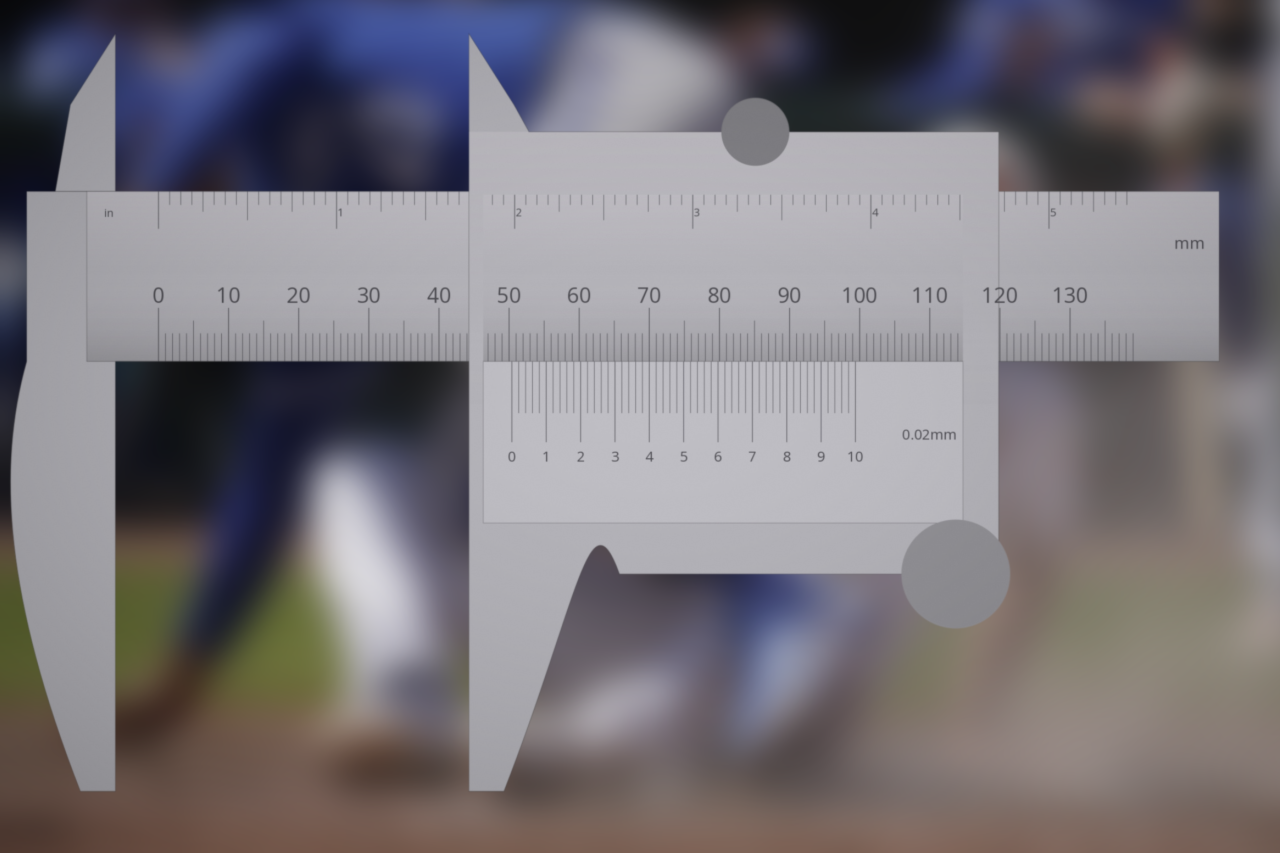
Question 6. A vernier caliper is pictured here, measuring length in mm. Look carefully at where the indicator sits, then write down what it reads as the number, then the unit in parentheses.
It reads 50.4 (mm)
